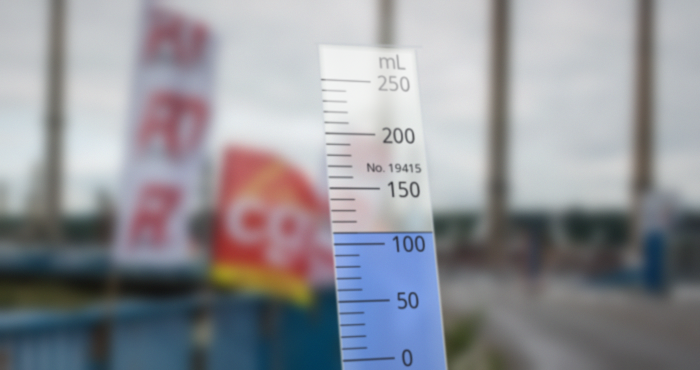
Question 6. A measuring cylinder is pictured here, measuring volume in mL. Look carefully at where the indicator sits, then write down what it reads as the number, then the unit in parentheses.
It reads 110 (mL)
